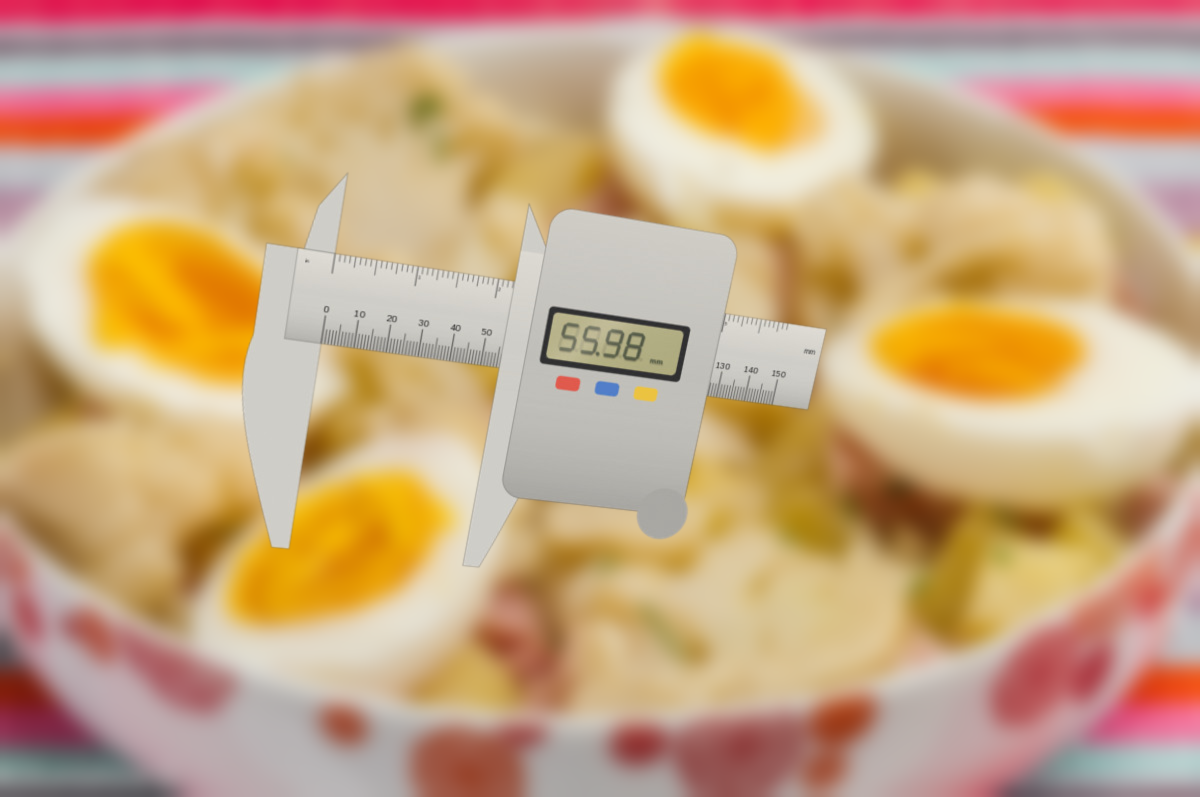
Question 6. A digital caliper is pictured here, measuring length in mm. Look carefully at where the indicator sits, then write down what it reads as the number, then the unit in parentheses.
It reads 55.98 (mm)
